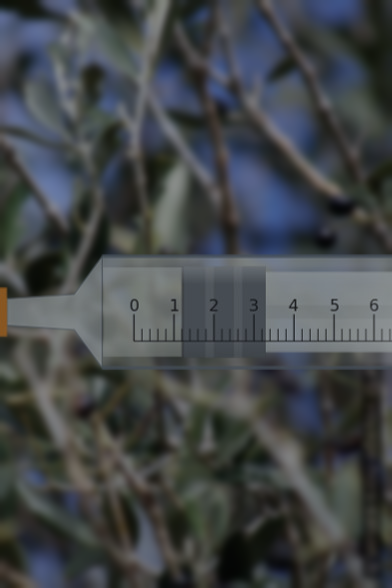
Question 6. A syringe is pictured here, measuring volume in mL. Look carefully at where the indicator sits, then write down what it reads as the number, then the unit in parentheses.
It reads 1.2 (mL)
